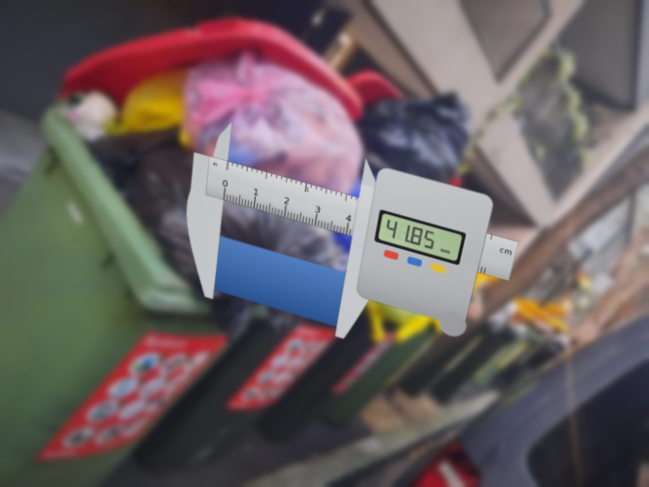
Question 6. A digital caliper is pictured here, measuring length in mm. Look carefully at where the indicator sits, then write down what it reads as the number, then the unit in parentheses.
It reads 41.85 (mm)
